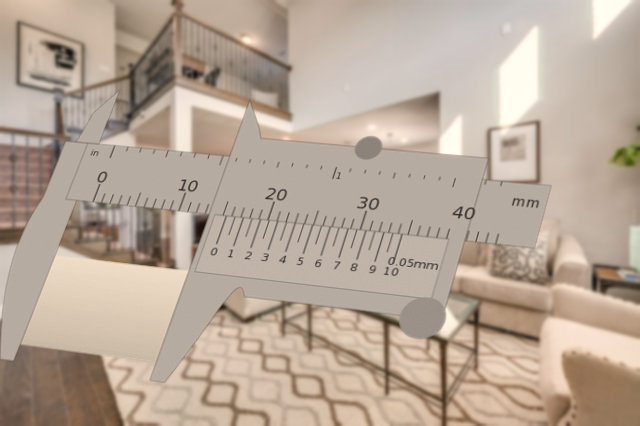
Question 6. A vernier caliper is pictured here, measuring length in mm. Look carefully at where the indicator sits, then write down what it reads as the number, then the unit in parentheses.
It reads 15.4 (mm)
